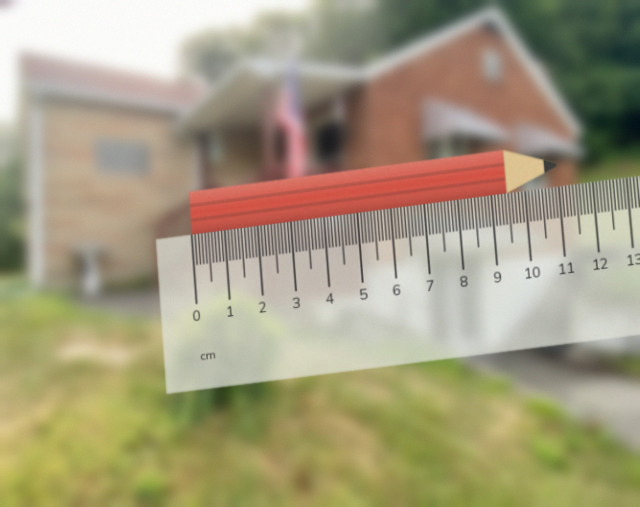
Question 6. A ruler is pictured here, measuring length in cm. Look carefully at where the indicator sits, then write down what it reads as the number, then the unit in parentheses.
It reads 11 (cm)
